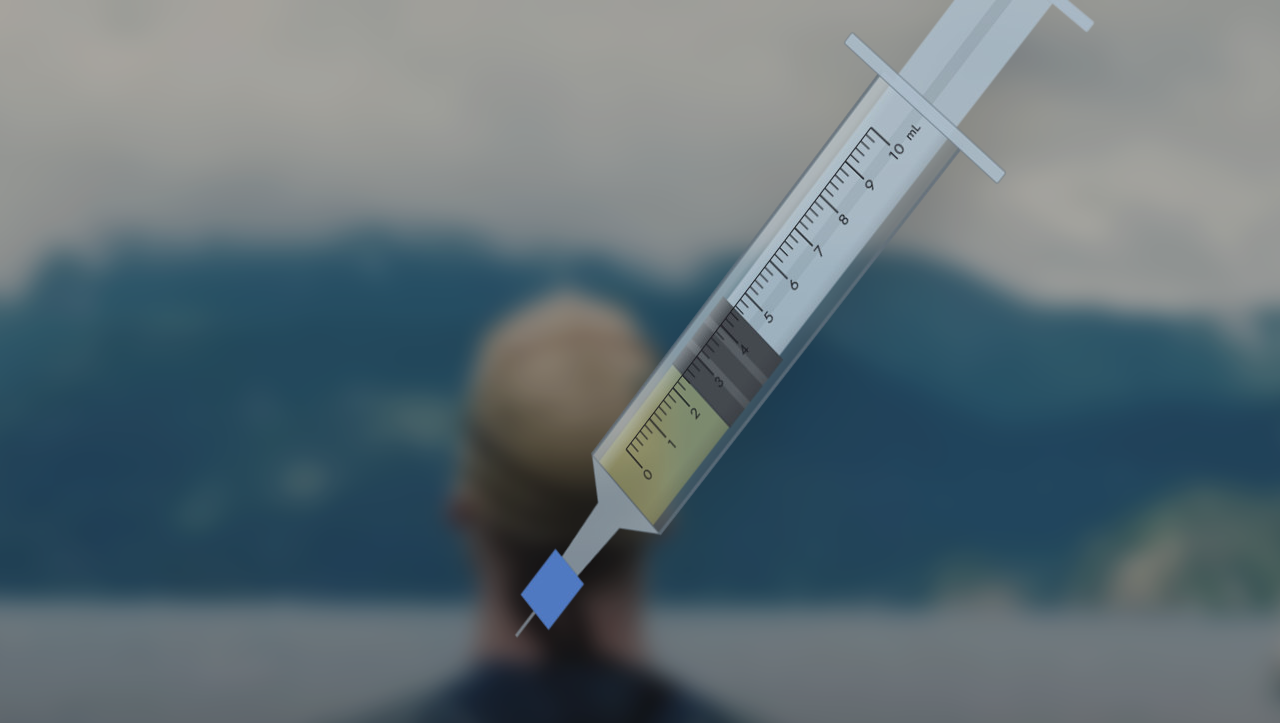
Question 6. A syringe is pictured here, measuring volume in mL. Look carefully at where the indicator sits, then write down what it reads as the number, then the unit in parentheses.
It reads 2.4 (mL)
